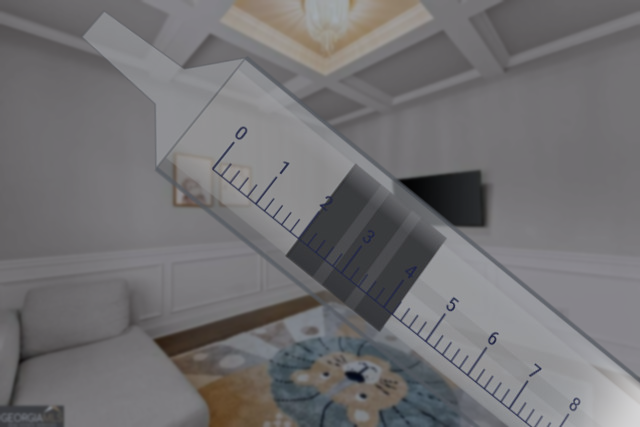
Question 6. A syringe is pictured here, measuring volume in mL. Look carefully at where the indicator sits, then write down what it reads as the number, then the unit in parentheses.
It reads 2 (mL)
